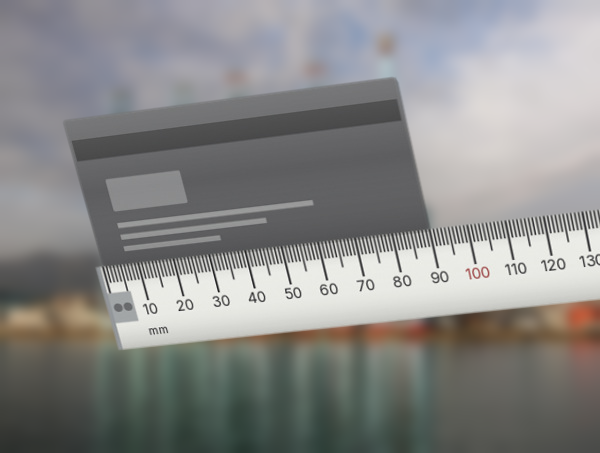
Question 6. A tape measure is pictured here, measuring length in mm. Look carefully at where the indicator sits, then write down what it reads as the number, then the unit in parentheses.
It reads 90 (mm)
